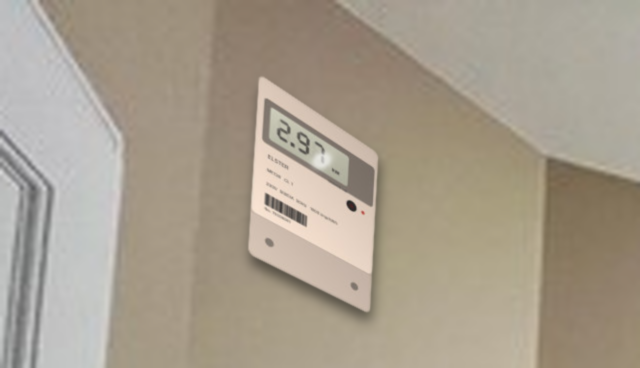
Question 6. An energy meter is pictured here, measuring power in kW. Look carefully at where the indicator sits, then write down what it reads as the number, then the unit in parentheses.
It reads 2.97 (kW)
